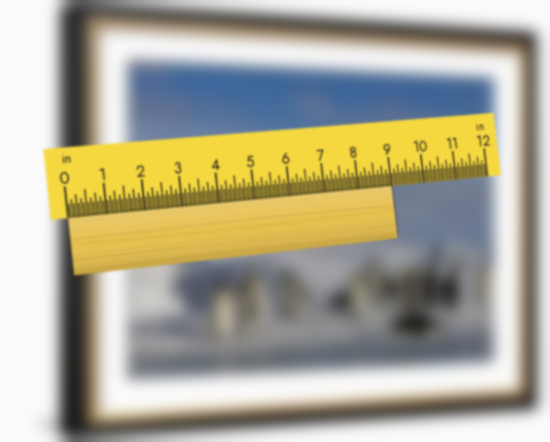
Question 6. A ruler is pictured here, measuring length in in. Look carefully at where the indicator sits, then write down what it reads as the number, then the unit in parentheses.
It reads 9 (in)
